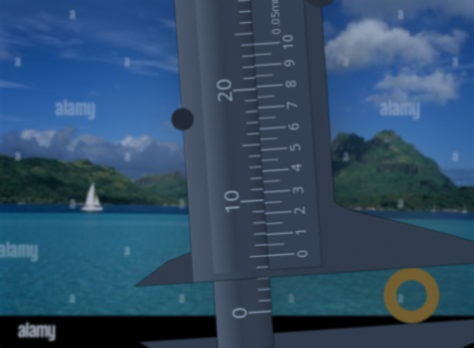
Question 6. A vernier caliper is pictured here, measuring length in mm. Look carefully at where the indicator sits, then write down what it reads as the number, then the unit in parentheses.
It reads 5.0 (mm)
